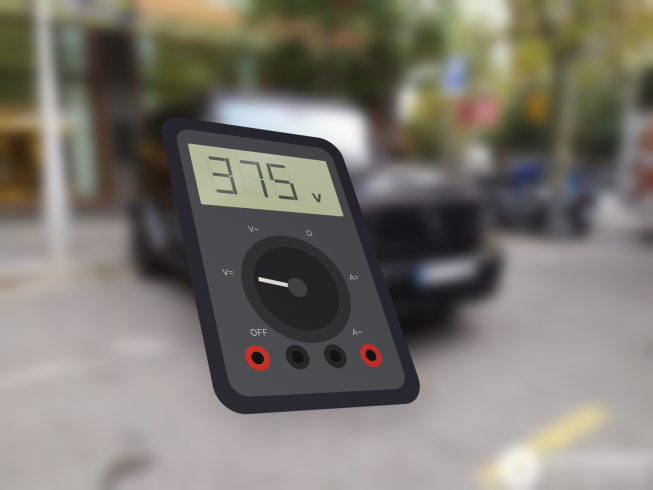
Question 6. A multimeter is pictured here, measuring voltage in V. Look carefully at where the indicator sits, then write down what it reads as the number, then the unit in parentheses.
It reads 375 (V)
